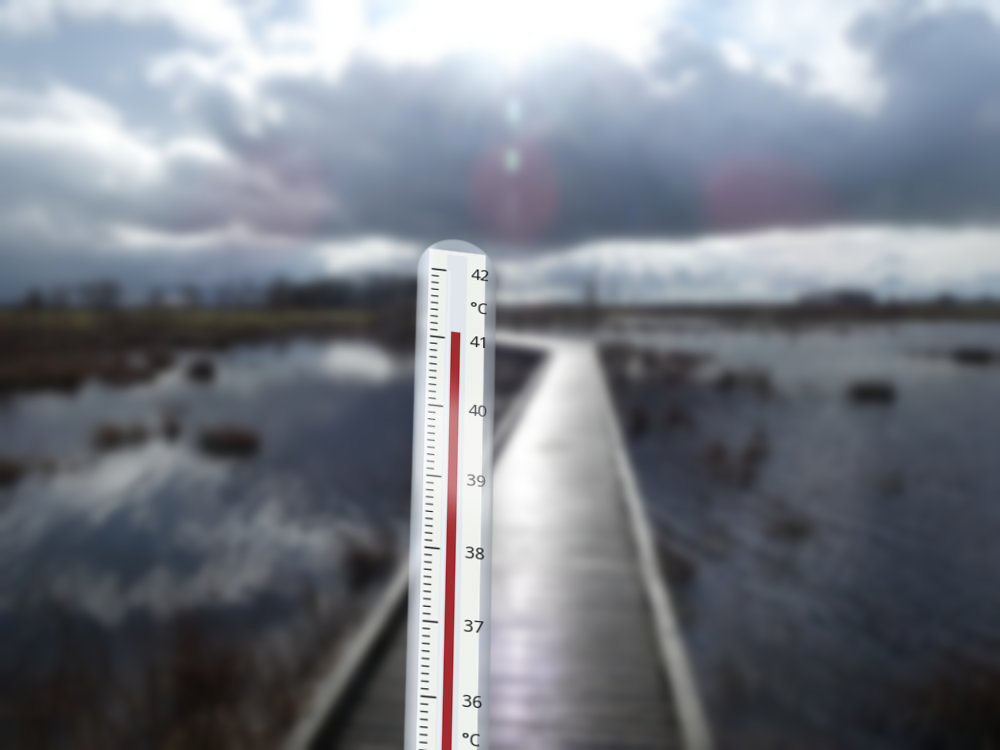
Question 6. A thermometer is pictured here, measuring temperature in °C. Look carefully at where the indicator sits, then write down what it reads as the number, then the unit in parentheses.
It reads 41.1 (°C)
